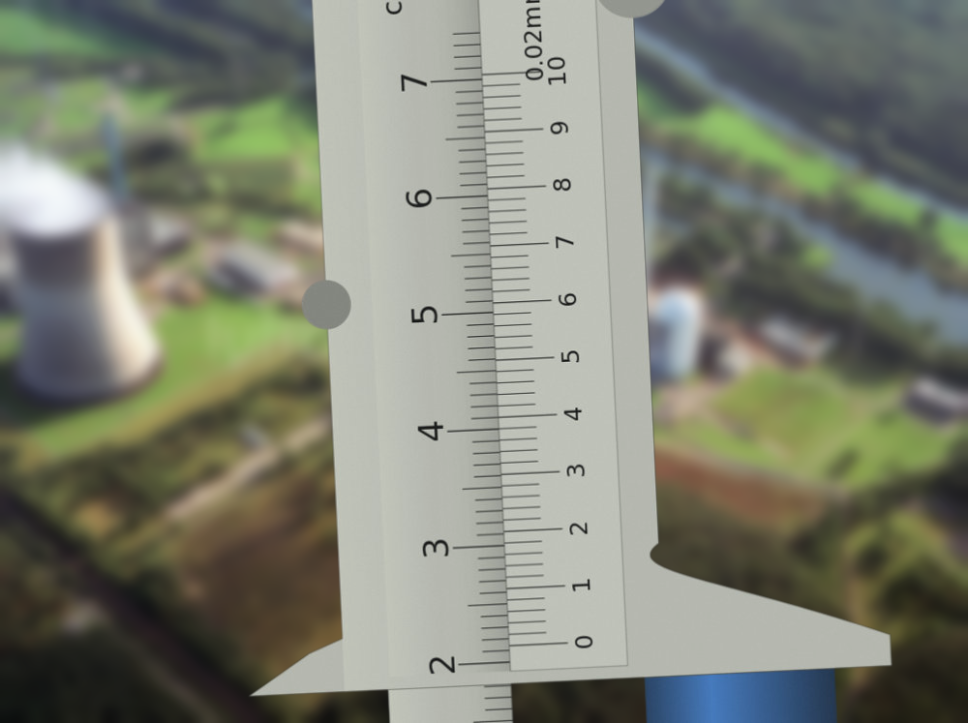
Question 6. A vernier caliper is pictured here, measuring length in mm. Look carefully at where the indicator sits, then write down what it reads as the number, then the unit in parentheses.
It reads 21.4 (mm)
